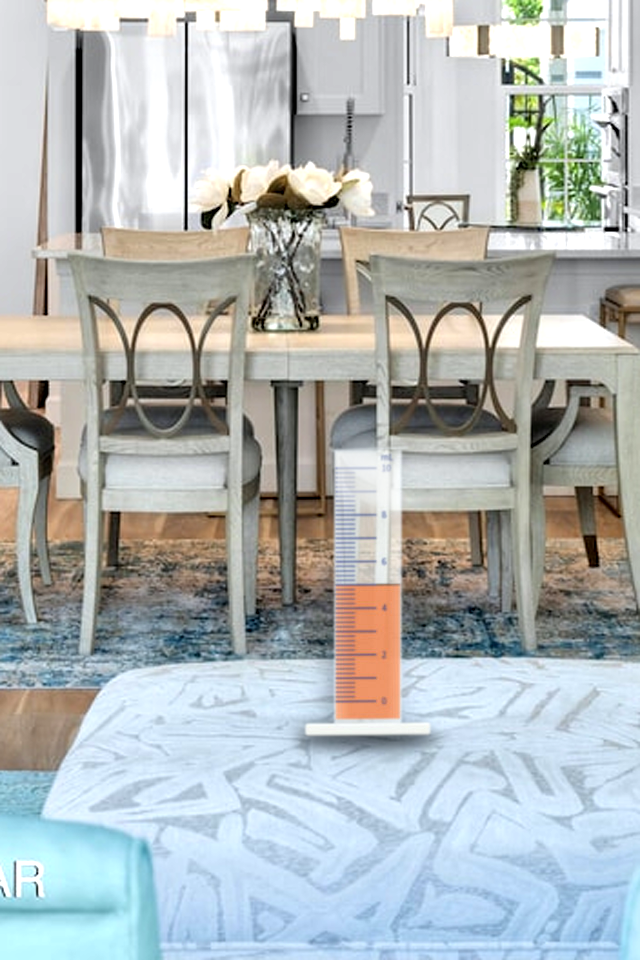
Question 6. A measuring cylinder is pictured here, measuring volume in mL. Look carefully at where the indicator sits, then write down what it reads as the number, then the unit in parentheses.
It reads 5 (mL)
